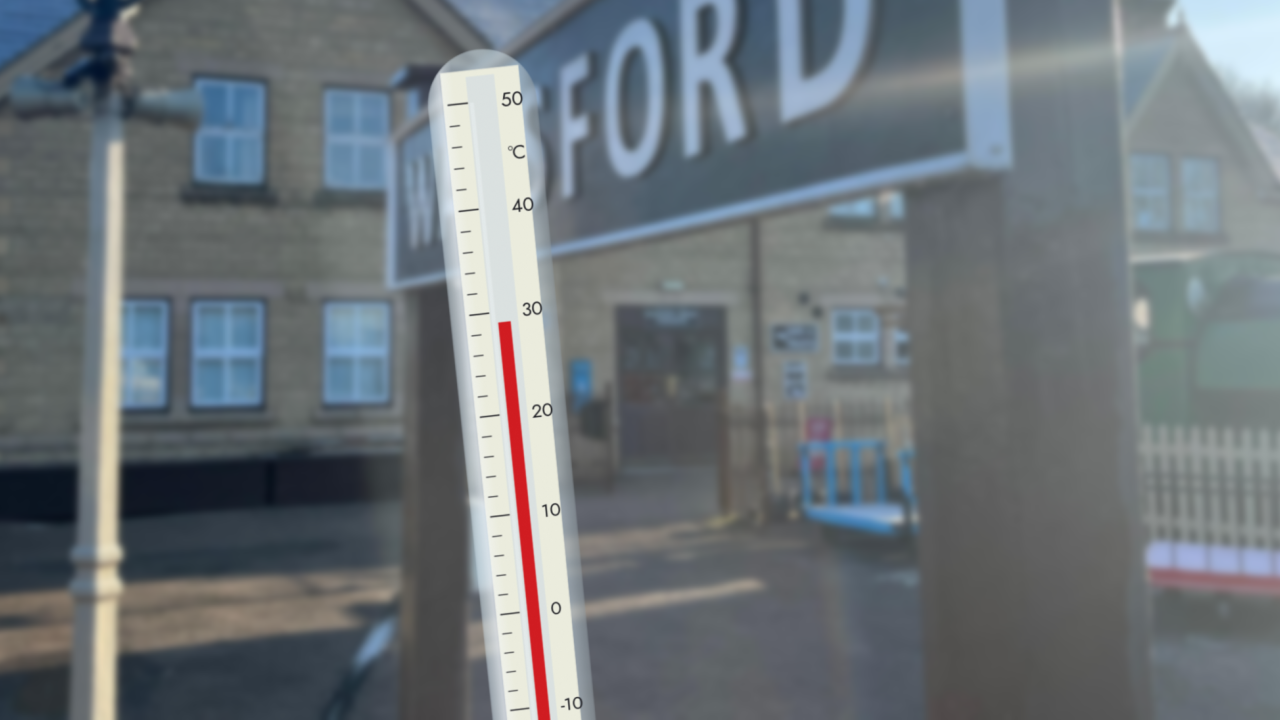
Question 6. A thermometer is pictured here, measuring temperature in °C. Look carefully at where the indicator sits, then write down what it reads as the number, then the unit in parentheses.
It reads 29 (°C)
